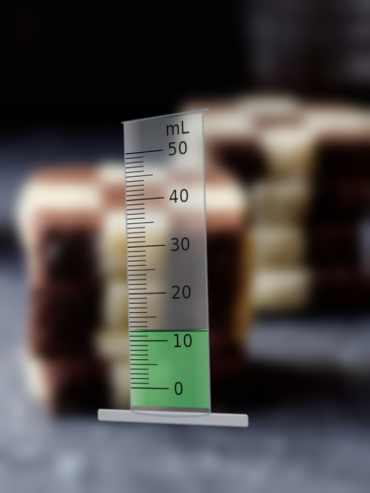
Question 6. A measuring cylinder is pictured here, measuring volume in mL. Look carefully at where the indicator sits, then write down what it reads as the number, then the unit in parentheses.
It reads 12 (mL)
